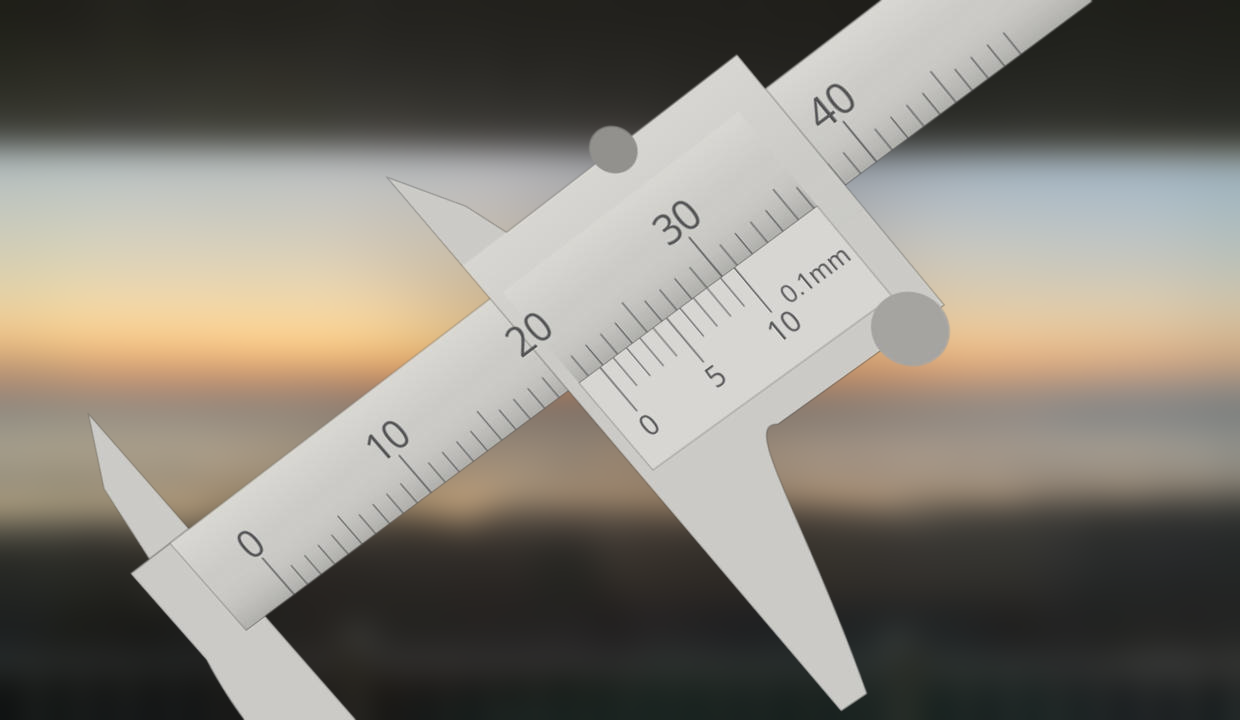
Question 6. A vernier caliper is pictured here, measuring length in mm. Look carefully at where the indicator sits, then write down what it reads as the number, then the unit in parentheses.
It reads 21.8 (mm)
